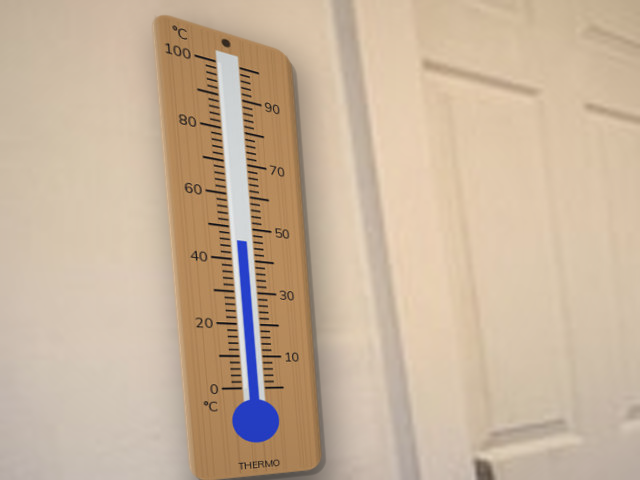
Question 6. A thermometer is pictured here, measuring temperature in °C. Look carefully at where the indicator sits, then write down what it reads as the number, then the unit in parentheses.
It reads 46 (°C)
